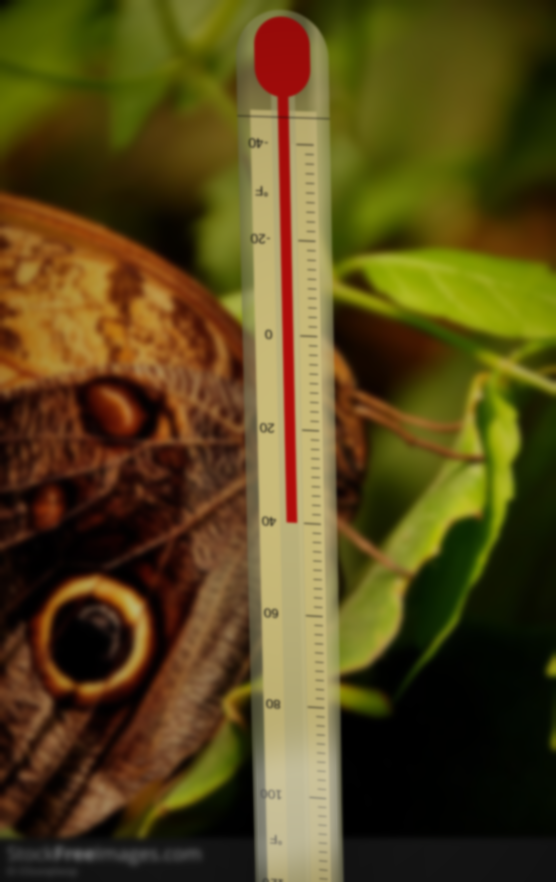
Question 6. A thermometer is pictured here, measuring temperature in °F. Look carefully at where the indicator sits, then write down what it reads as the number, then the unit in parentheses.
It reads 40 (°F)
